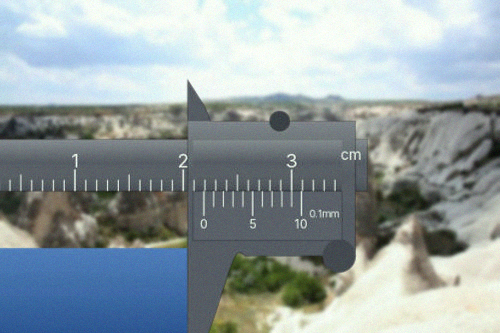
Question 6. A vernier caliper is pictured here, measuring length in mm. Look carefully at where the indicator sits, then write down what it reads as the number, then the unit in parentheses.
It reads 21.9 (mm)
